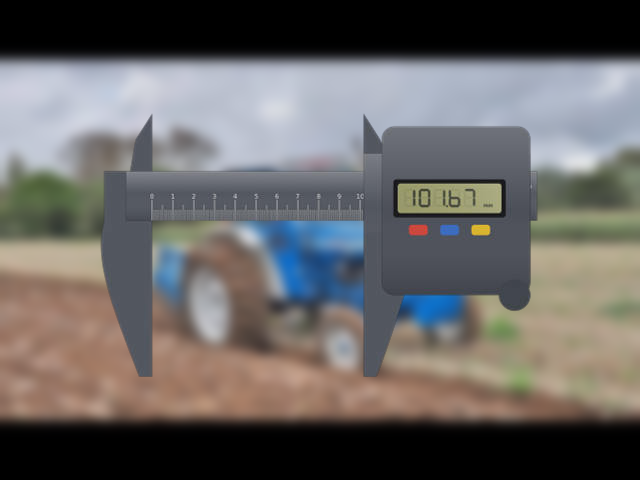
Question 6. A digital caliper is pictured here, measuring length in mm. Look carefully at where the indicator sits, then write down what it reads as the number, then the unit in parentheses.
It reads 101.67 (mm)
